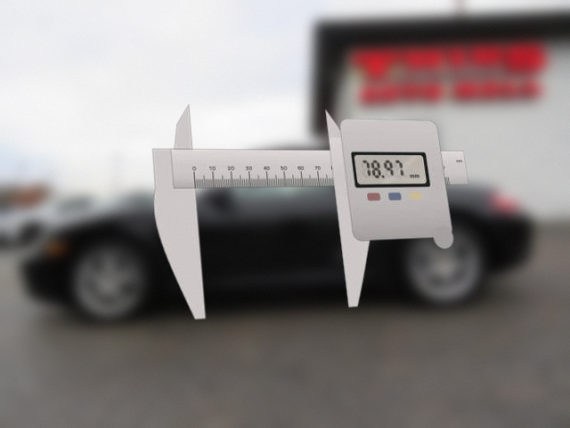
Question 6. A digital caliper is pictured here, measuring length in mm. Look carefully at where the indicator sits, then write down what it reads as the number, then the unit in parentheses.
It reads 78.97 (mm)
